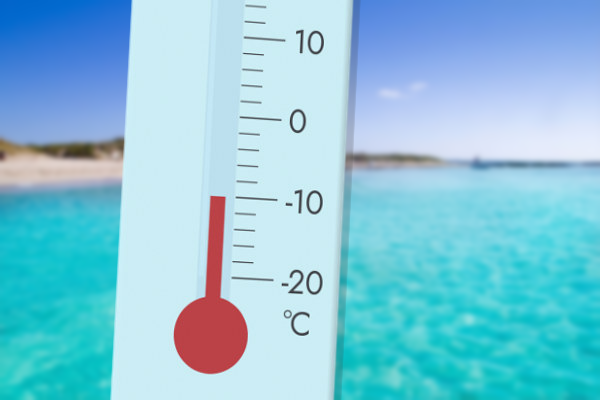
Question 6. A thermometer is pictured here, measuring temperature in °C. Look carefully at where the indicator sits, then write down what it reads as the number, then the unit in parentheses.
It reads -10 (°C)
